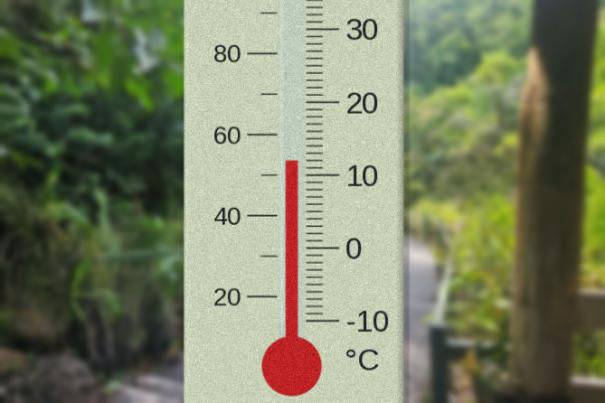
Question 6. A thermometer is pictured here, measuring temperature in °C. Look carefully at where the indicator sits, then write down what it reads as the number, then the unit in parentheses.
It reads 12 (°C)
